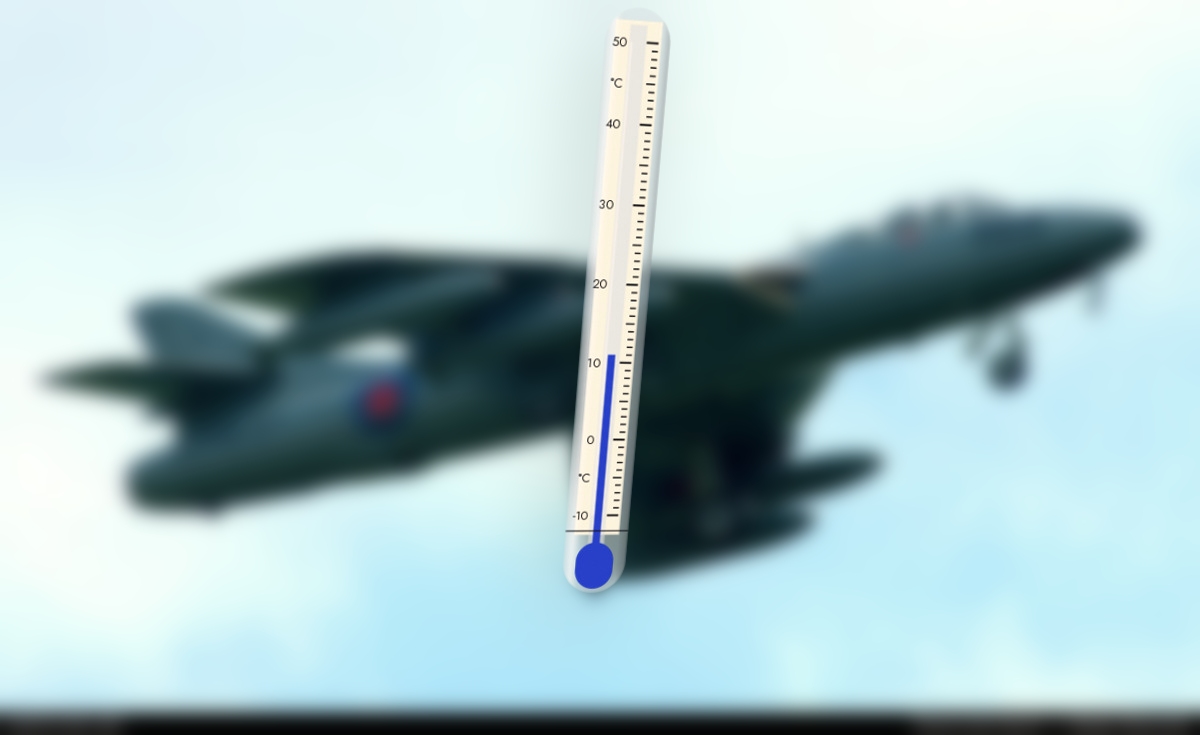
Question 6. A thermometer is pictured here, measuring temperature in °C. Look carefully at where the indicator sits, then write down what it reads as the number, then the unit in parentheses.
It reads 11 (°C)
